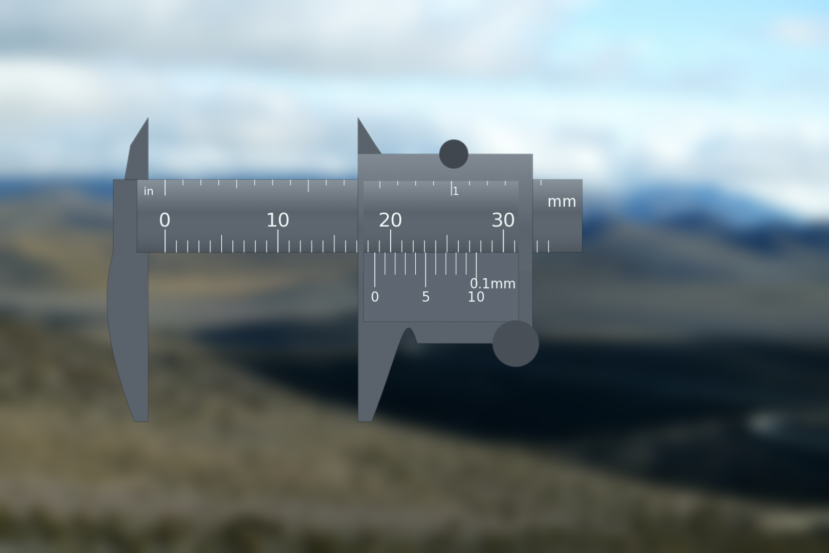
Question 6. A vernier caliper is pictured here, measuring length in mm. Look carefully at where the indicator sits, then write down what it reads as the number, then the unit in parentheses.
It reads 18.6 (mm)
